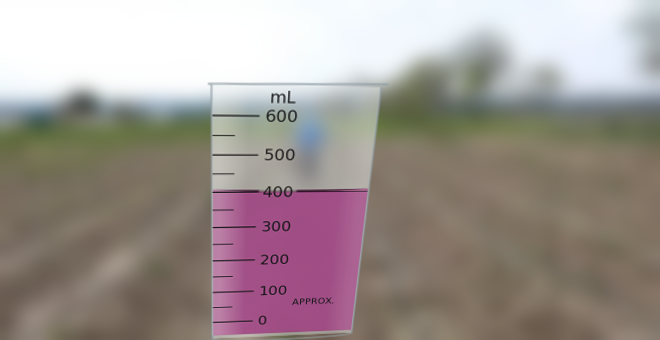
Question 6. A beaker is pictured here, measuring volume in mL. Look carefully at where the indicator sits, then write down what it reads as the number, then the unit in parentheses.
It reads 400 (mL)
